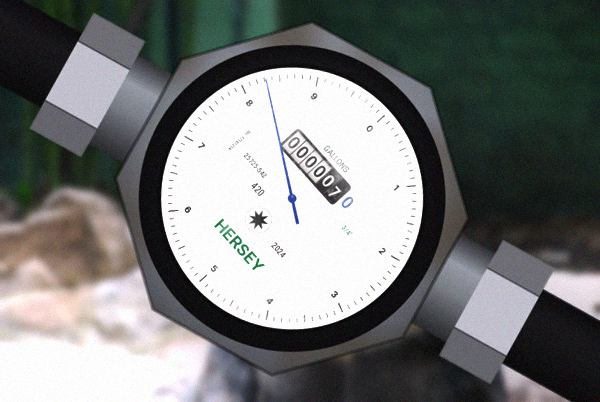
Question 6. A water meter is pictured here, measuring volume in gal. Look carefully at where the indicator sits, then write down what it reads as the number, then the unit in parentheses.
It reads 68.3 (gal)
